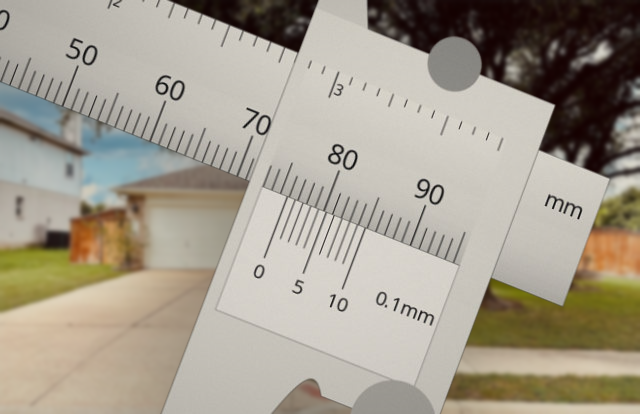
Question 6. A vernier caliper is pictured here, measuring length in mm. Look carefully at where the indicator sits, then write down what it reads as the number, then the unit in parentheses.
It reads 75.8 (mm)
